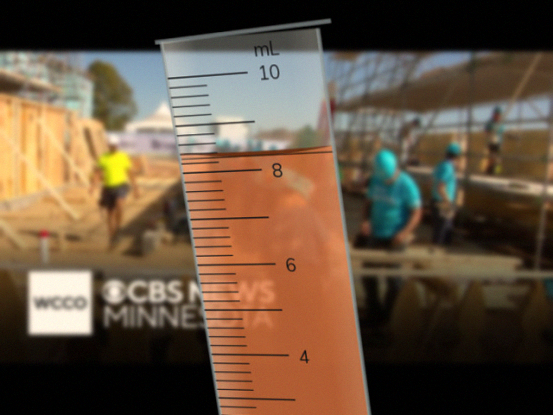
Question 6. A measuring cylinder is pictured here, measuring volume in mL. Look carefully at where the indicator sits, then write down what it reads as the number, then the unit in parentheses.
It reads 8.3 (mL)
